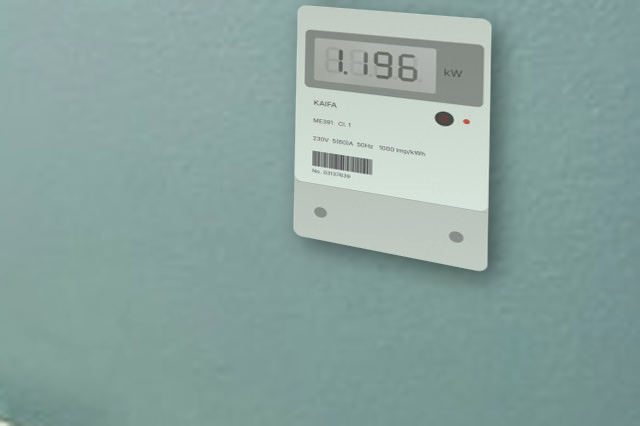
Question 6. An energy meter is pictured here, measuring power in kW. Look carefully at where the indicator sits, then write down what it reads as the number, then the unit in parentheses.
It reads 1.196 (kW)
